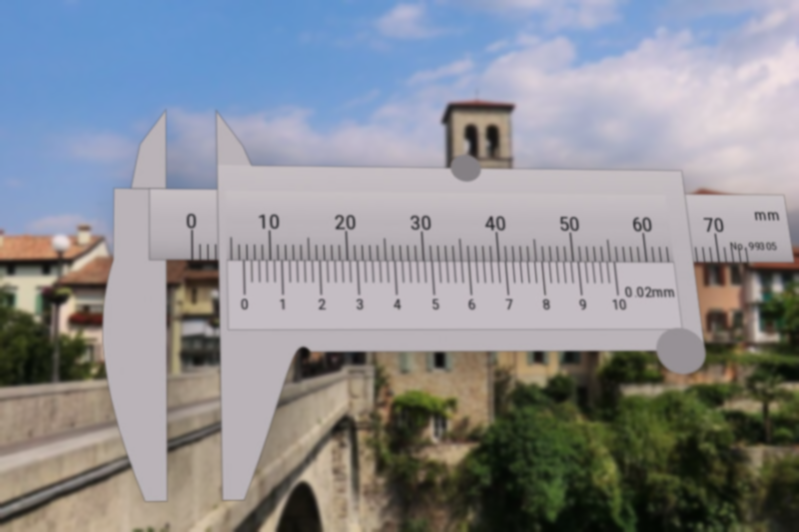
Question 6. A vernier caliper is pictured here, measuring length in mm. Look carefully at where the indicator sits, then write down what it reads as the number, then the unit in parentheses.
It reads 6.6 (mm)
